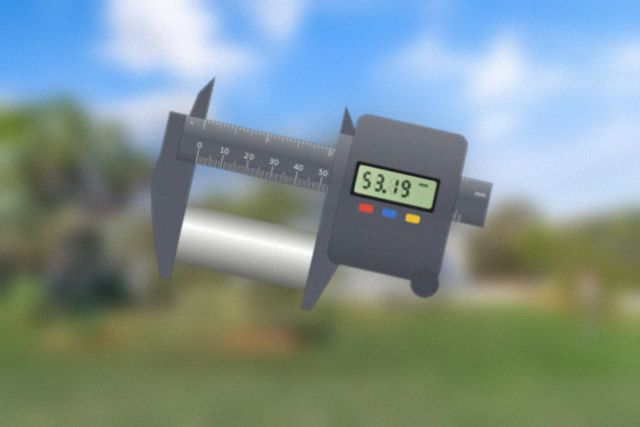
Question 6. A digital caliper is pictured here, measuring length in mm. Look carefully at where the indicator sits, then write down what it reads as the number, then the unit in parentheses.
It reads 53.19 (mm)
